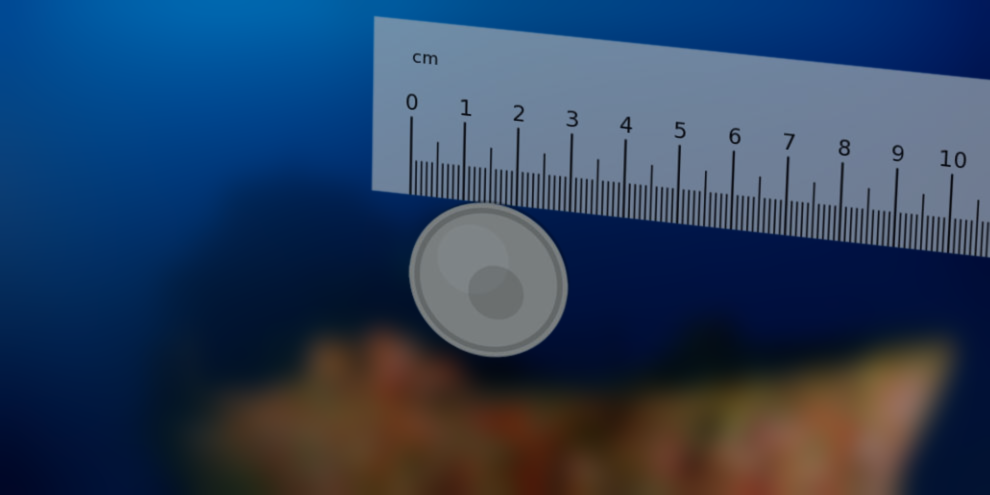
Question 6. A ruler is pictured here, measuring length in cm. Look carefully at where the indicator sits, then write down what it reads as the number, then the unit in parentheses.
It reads 3 (cm)
